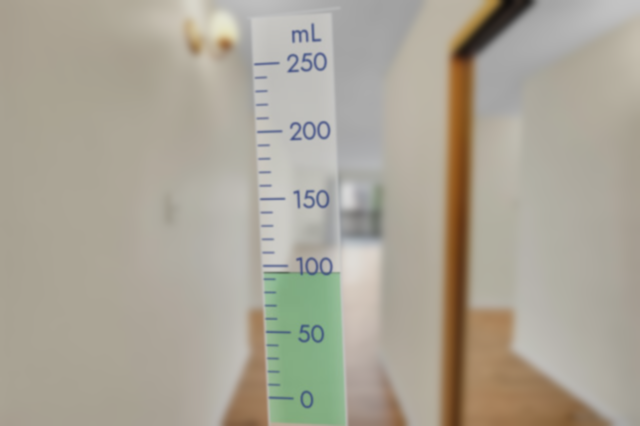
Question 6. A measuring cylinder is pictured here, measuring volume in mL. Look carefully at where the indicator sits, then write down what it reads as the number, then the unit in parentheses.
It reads 95 (mL)
